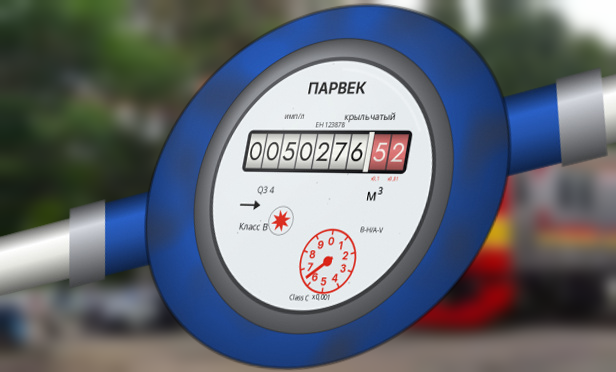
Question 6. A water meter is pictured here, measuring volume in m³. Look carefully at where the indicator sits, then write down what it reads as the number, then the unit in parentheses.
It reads 50276.526 (m³)
